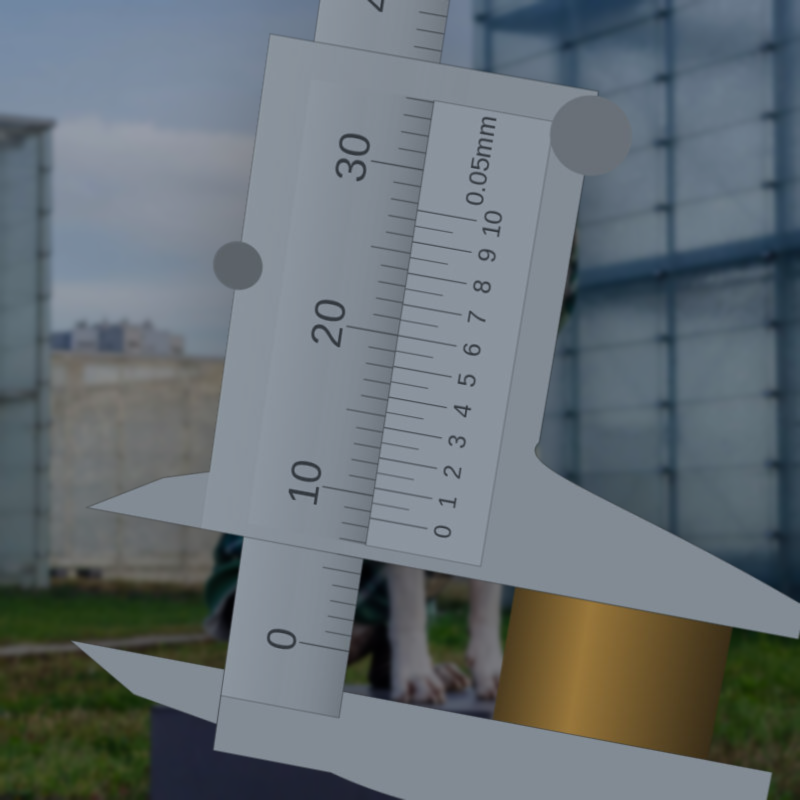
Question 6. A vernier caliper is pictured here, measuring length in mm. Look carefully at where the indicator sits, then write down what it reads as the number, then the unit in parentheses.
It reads 8.6 (mm)
